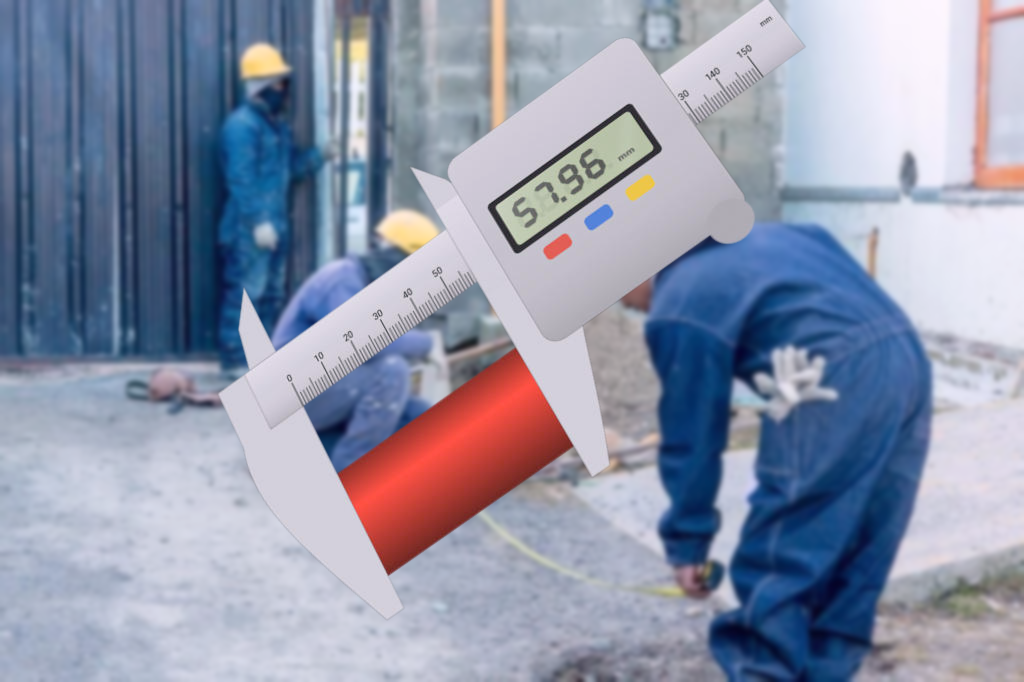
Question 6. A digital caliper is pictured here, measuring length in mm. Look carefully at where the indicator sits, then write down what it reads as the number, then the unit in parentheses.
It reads 57.96 (mm)
